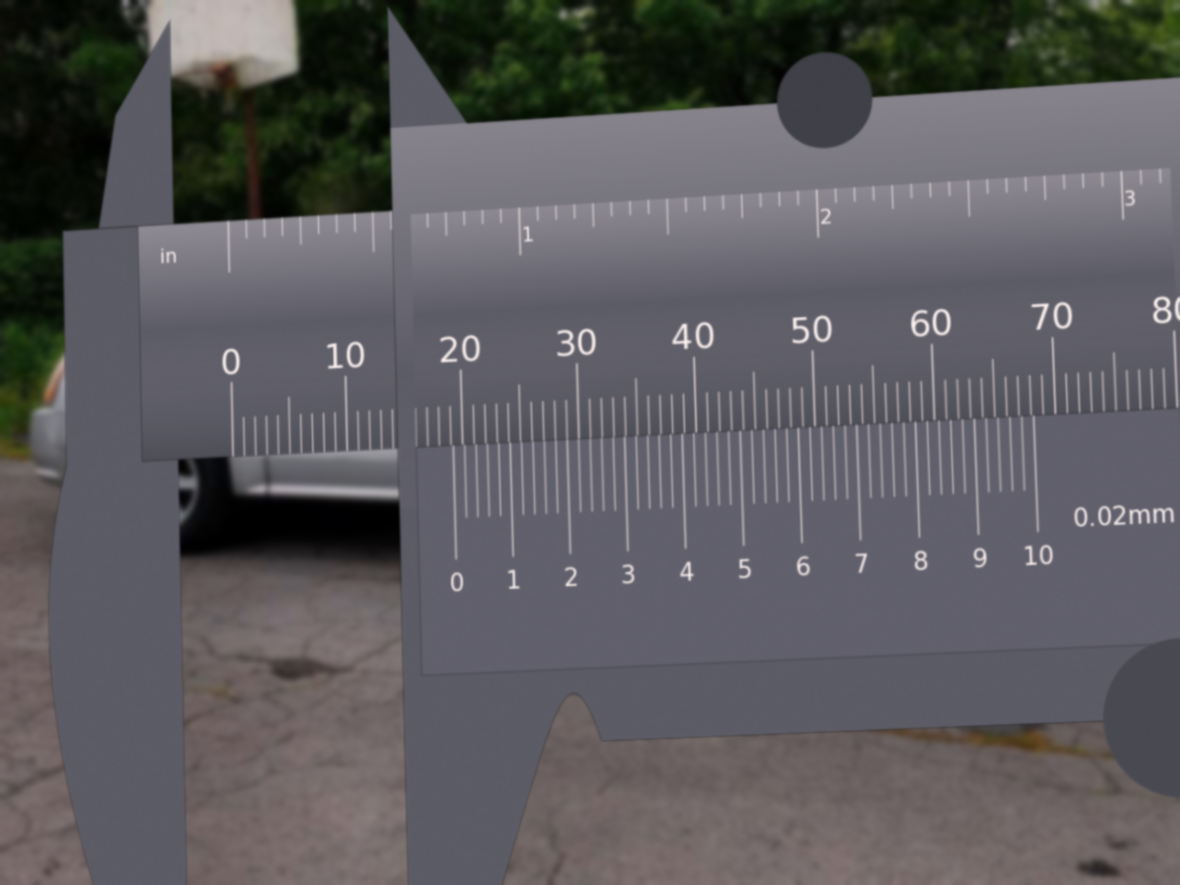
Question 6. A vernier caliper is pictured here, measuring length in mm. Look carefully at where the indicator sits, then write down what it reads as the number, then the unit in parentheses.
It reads 19.2 (mm)
